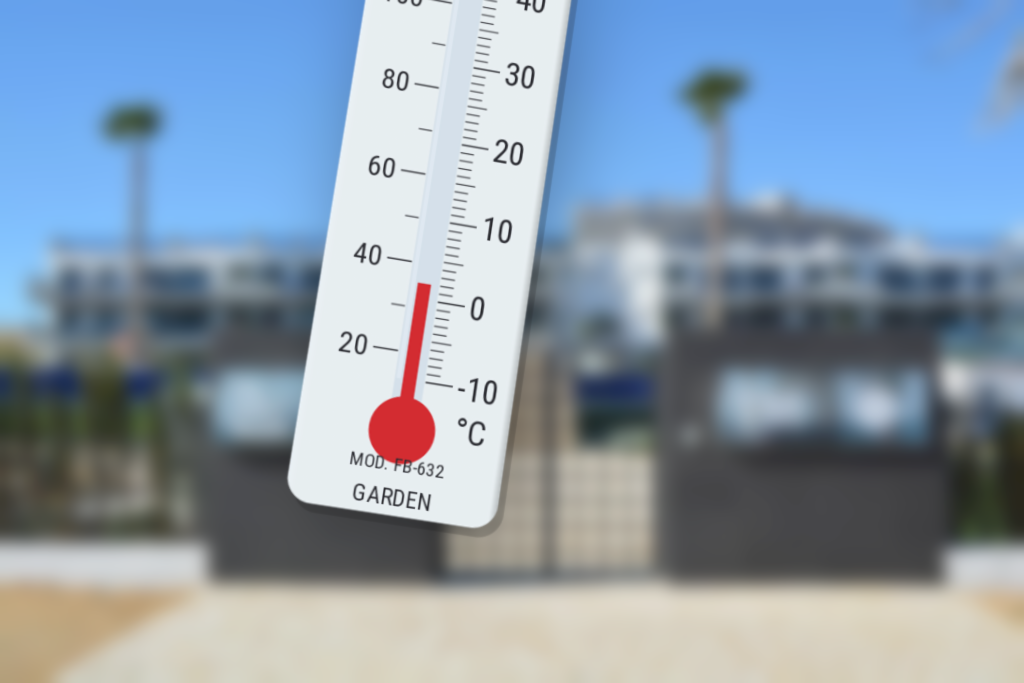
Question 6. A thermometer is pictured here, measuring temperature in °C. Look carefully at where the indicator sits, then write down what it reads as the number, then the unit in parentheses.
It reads 2 (°C)
